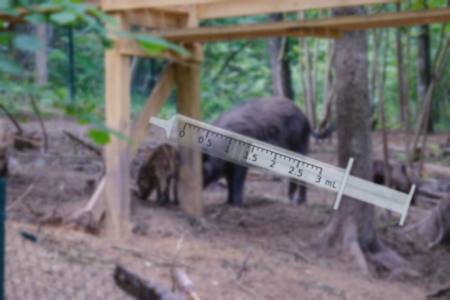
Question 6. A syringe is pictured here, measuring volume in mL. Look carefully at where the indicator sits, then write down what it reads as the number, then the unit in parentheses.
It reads 1 (mL)
